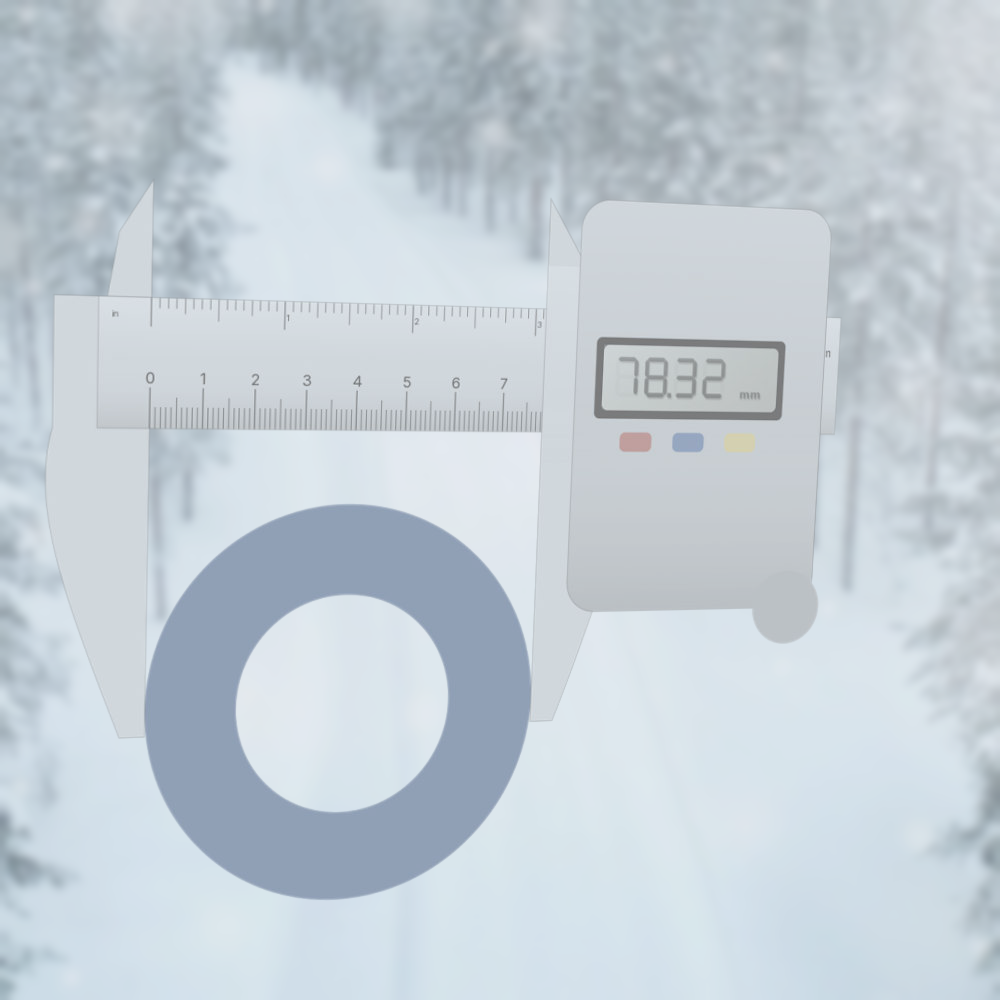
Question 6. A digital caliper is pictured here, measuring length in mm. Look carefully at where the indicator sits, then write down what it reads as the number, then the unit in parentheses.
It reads 78.32 (mm)
